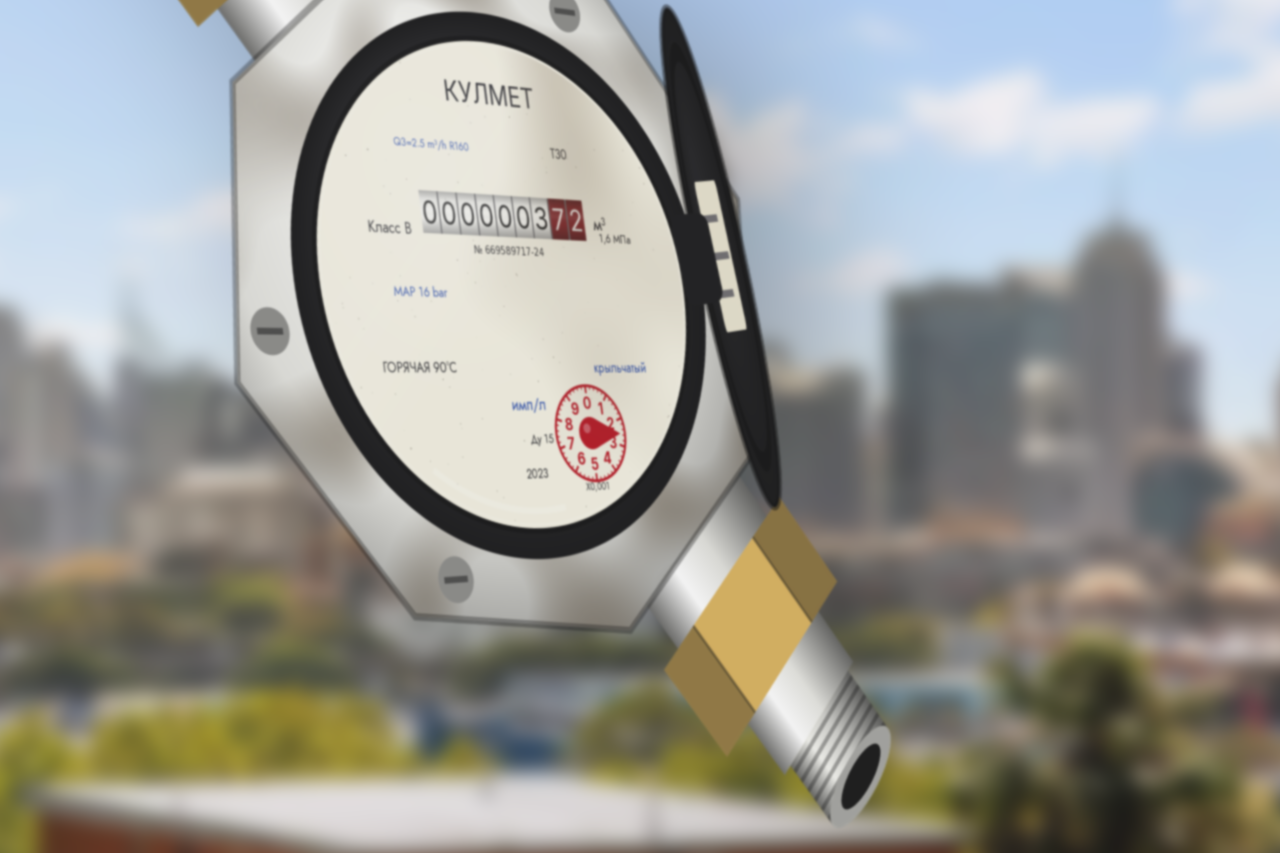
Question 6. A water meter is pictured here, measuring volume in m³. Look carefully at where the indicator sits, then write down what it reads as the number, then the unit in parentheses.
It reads 3.722 (m³)
